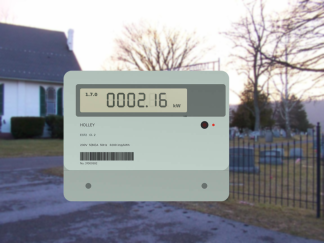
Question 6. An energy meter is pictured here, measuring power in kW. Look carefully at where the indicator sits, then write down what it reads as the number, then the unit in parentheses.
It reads 2.16 (kW)
